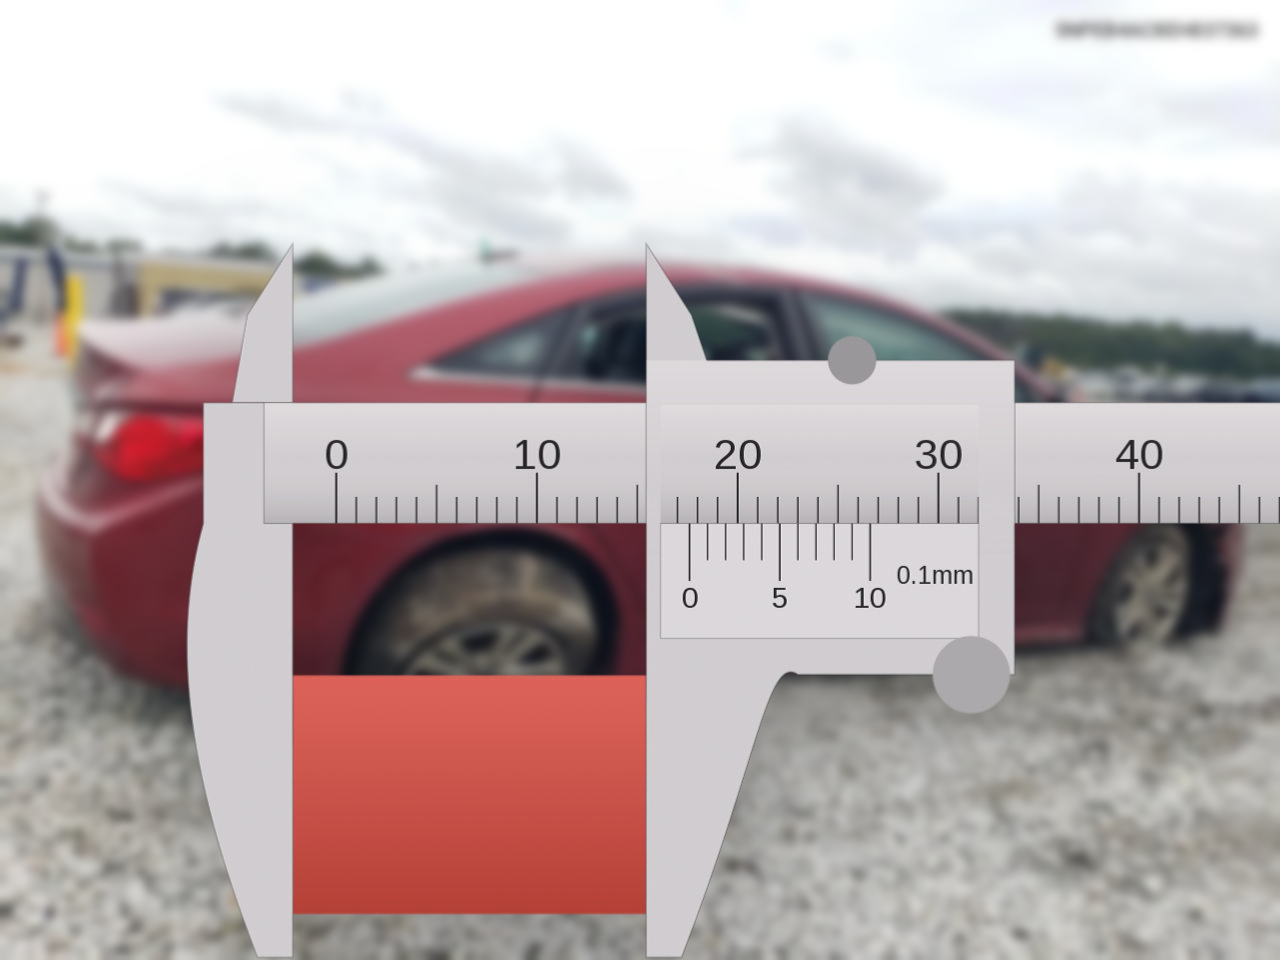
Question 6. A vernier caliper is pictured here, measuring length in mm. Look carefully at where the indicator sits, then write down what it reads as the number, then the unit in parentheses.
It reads 17.6 (mm)
